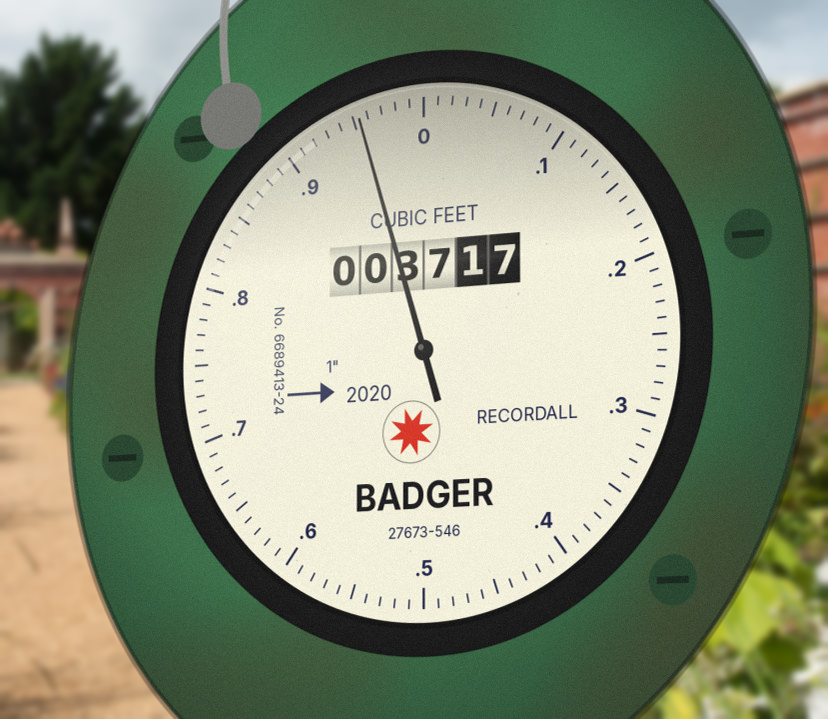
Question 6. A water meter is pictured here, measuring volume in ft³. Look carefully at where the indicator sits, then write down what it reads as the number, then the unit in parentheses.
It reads 3716.95 (ft³)
